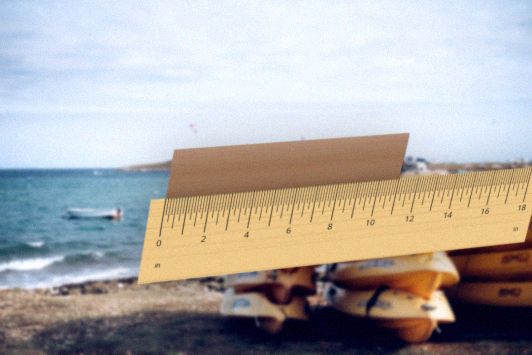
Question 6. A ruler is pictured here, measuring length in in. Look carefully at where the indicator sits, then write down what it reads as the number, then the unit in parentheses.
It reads 11 (in)
